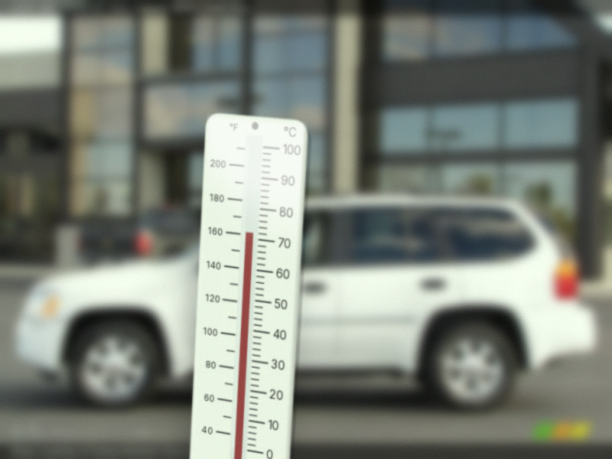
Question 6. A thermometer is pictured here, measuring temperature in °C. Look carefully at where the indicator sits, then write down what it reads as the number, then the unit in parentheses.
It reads 72 (°C)
